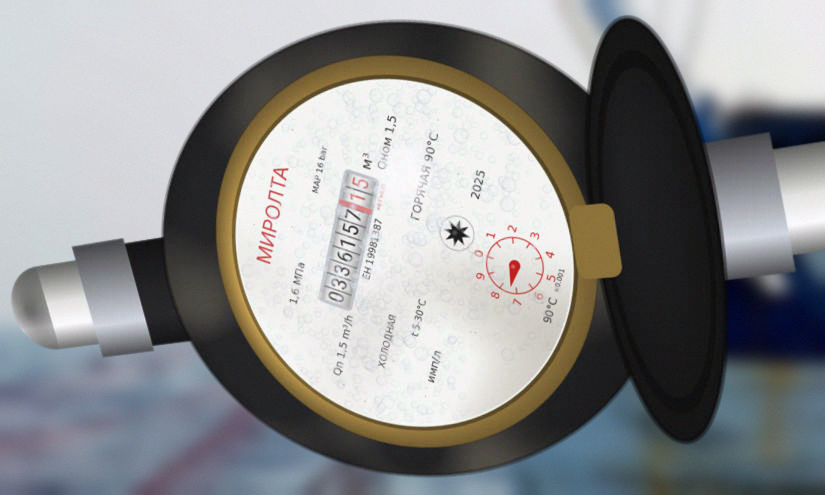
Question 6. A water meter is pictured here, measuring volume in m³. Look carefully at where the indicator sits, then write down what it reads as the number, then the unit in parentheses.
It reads 336157.157 (m³)
